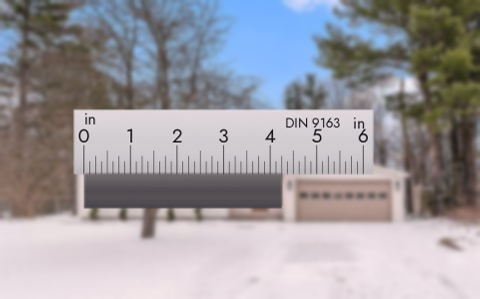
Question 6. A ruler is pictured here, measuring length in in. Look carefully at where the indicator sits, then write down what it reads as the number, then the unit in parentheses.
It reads 4.25 (in)
